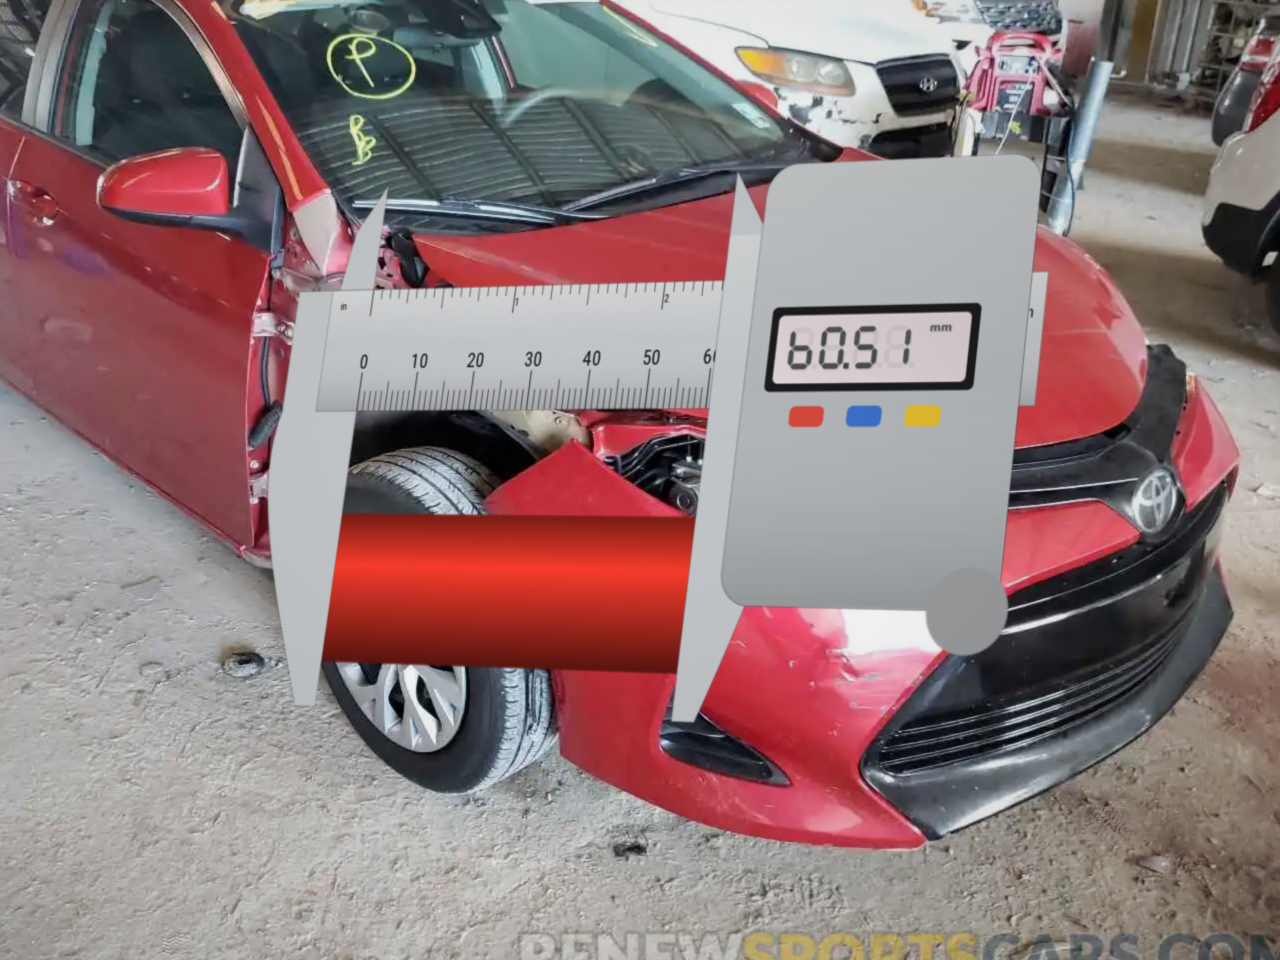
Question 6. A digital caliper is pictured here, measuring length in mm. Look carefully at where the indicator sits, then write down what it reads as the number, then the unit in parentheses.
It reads 60.51 (mm)
